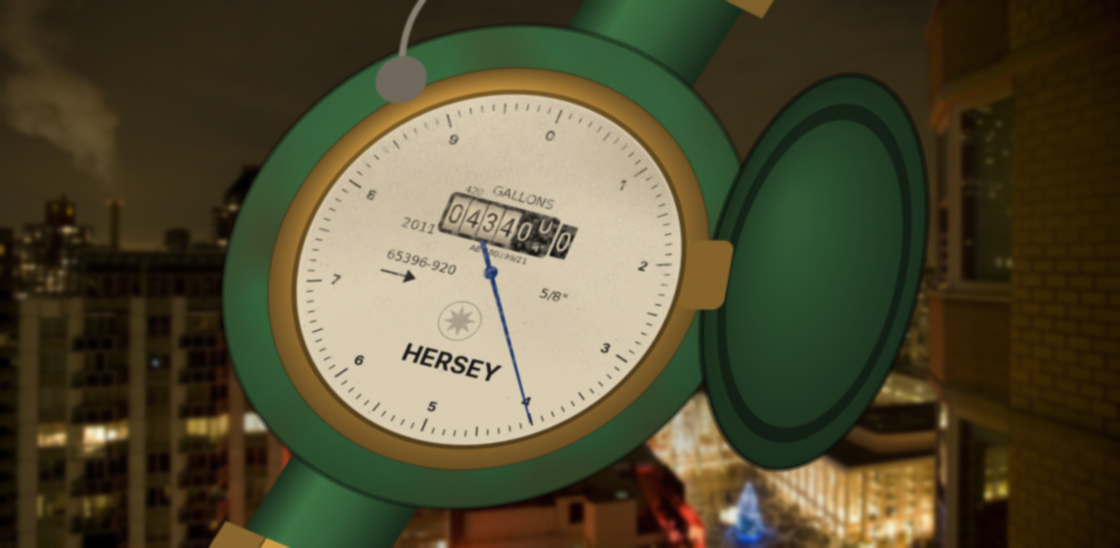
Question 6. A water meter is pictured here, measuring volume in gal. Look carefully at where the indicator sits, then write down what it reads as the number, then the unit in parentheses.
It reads 434004.0 (gal)
